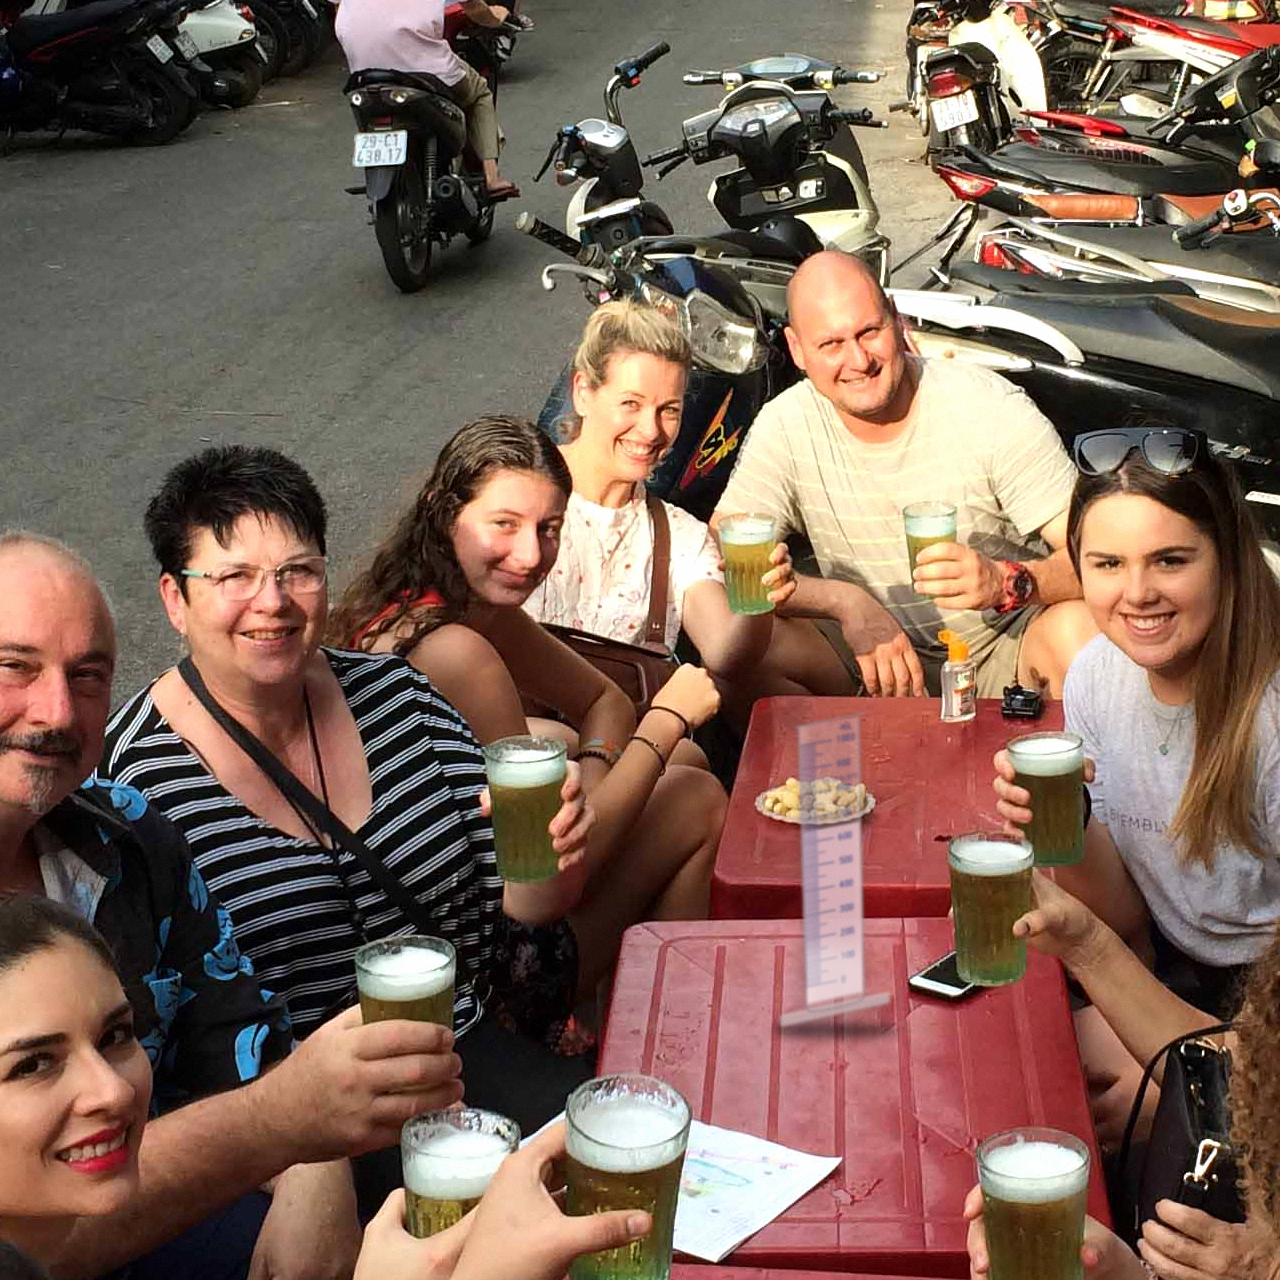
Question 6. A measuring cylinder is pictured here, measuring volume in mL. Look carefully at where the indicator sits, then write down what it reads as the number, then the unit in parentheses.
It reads 650 (mL)
